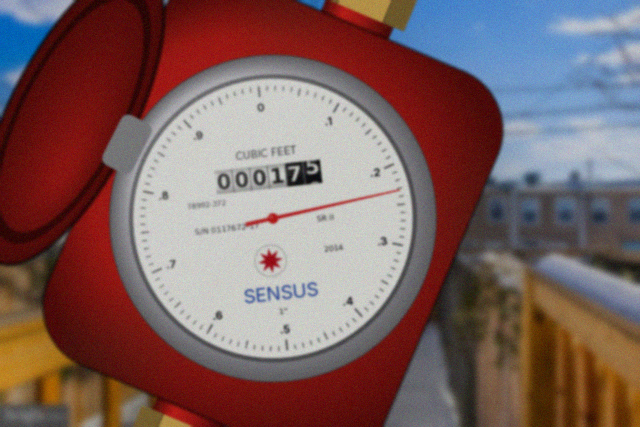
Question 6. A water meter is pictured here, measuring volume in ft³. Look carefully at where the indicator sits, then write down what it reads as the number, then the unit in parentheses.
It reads 175.23 (ft³)
